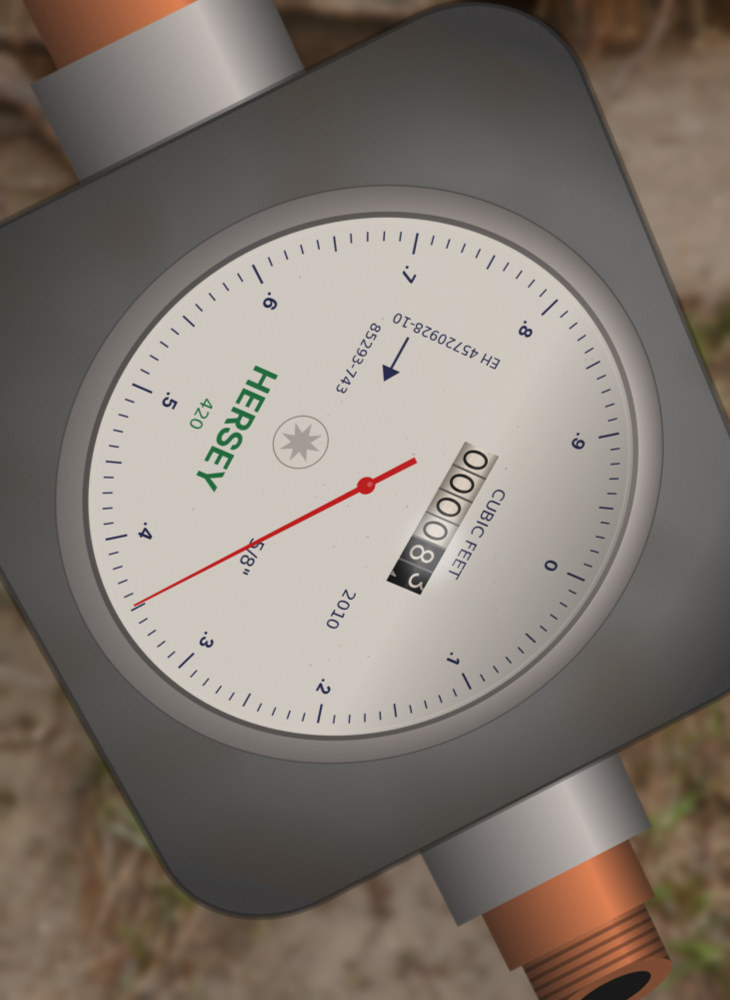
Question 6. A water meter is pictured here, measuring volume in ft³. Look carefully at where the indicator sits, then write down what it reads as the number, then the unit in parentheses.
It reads 83.35 (ft³)
